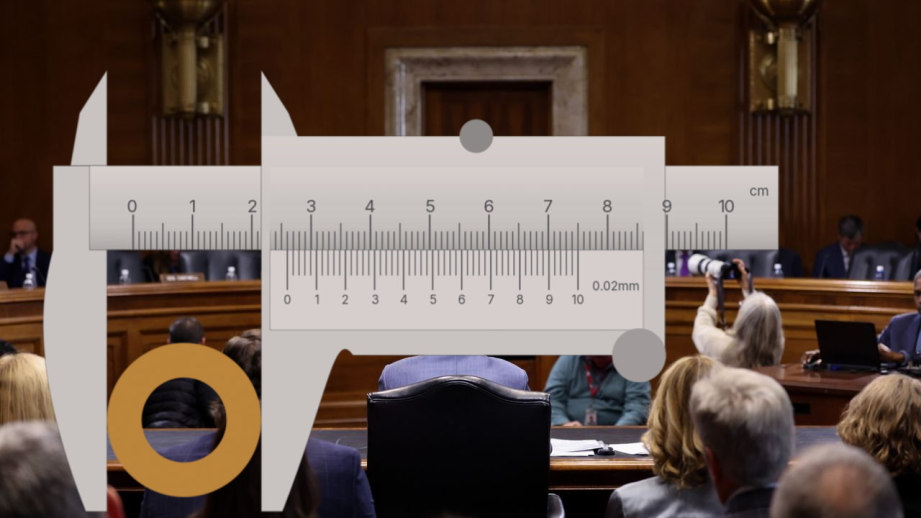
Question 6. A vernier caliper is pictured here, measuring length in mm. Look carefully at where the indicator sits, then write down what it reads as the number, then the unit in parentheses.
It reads 26.0 (mm)
